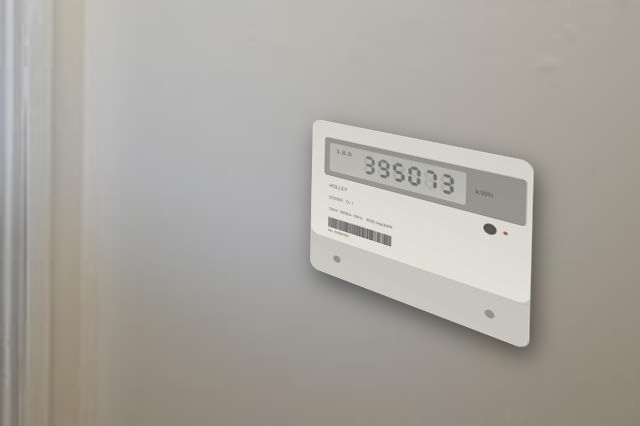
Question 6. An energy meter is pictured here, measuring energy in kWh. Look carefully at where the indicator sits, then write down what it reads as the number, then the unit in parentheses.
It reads 395073 (kWh)
